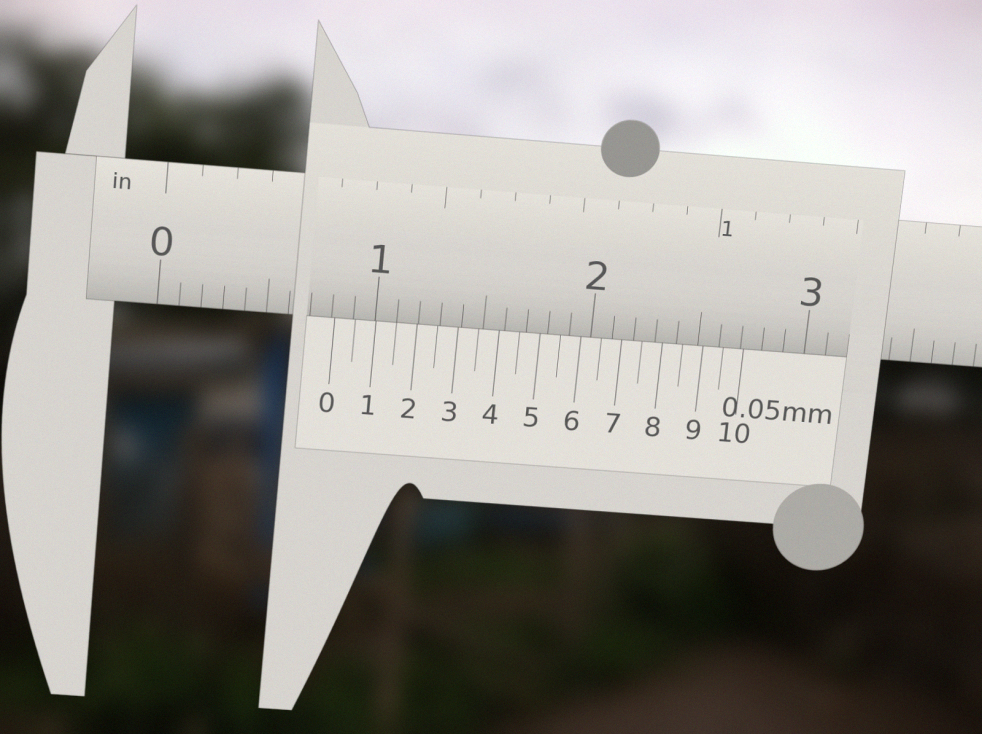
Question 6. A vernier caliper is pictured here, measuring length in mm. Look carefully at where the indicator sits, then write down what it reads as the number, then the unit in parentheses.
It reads 8.15 (mm)
